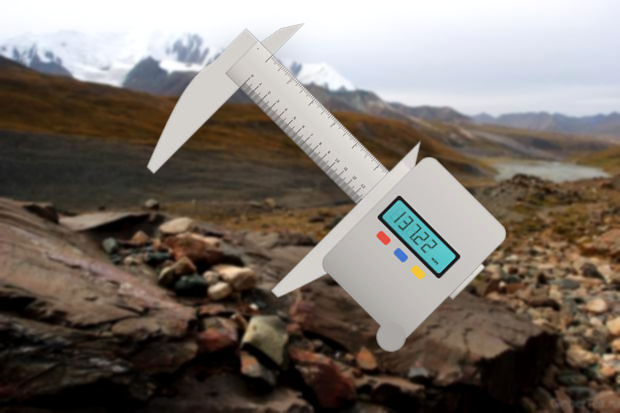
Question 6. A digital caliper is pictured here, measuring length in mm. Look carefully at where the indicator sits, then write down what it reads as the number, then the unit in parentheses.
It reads 137.22 (mm)
